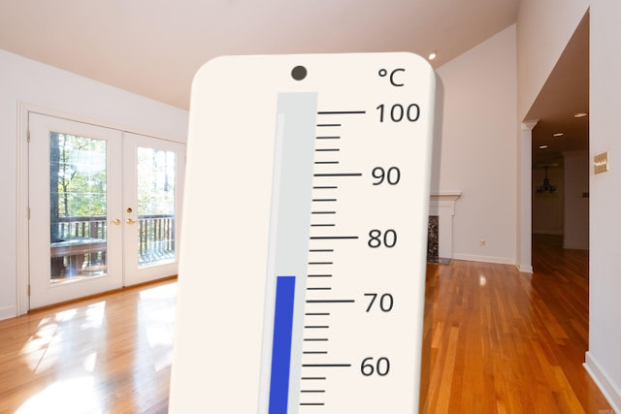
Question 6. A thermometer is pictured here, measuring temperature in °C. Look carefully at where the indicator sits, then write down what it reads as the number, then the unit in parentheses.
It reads 74 (°C)
